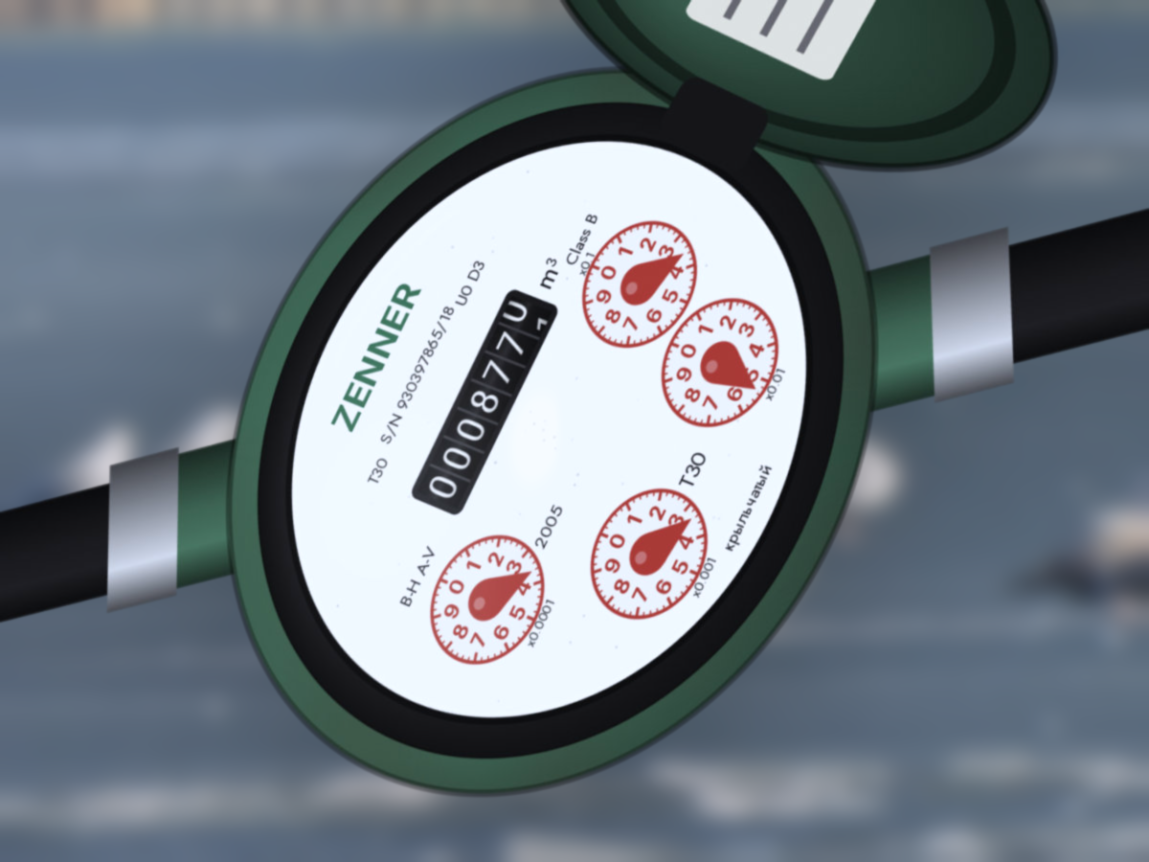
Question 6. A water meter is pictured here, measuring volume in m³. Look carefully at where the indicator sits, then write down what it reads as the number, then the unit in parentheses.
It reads 8770.3533 (m³)
